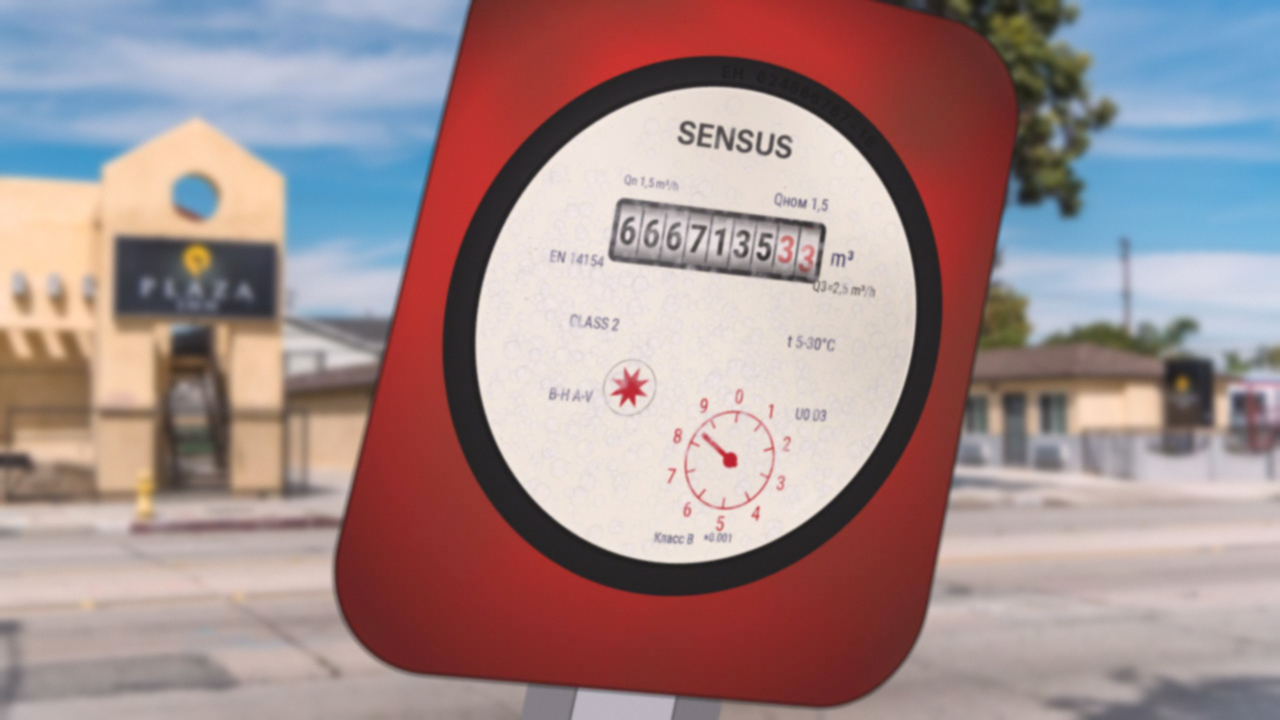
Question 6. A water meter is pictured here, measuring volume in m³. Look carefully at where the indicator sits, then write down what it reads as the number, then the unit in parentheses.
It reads 6667135.328 (m³)
